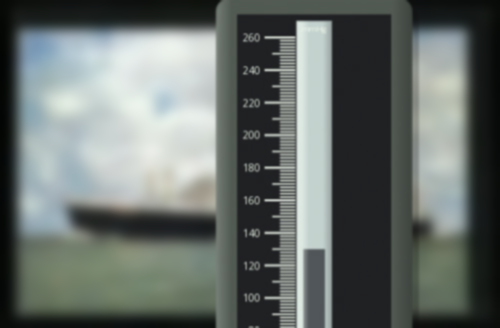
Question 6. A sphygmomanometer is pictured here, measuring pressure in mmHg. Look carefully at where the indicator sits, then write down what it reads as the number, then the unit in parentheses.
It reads 130 (mmHg)
